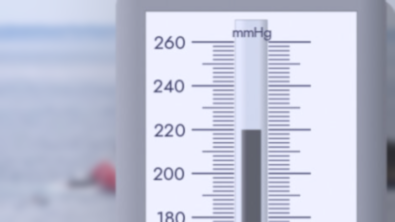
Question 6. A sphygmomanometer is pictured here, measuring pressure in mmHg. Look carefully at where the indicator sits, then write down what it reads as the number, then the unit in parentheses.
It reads 220 (mmHg)
